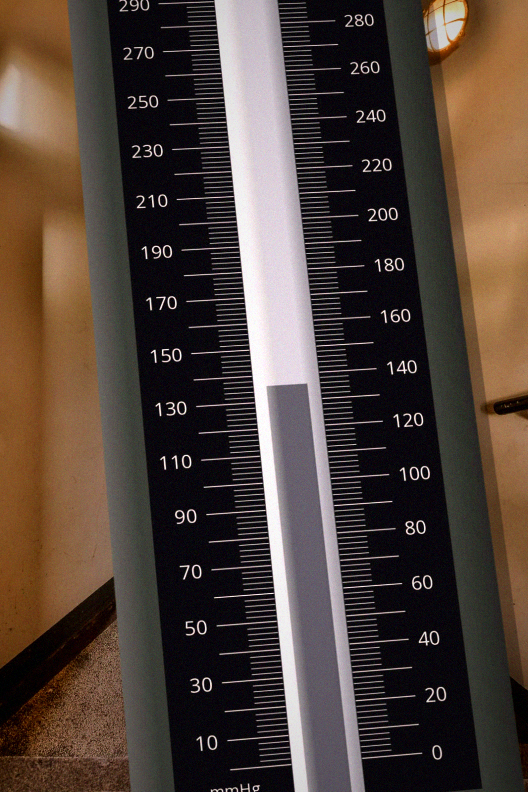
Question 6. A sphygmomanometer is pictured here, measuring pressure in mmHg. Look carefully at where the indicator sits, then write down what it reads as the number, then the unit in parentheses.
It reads 136 (mmHg)
